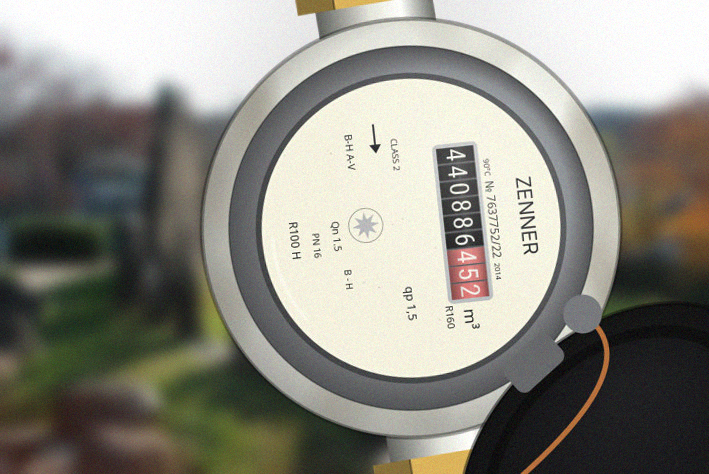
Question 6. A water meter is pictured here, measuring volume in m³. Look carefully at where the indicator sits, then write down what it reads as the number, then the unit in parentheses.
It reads 440886.452 (m³)
